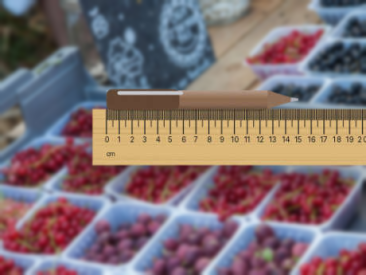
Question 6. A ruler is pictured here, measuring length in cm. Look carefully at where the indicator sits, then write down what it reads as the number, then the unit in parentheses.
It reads 15 (cm)
